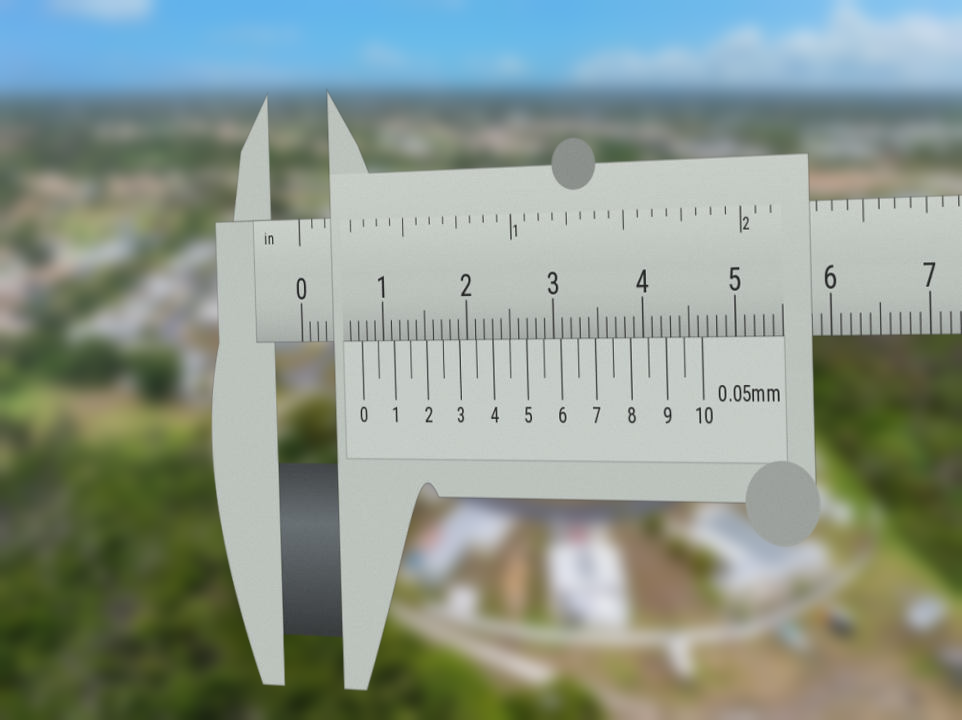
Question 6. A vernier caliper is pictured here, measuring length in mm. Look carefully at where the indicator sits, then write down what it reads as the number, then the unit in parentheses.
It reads 7.4 (mm)
